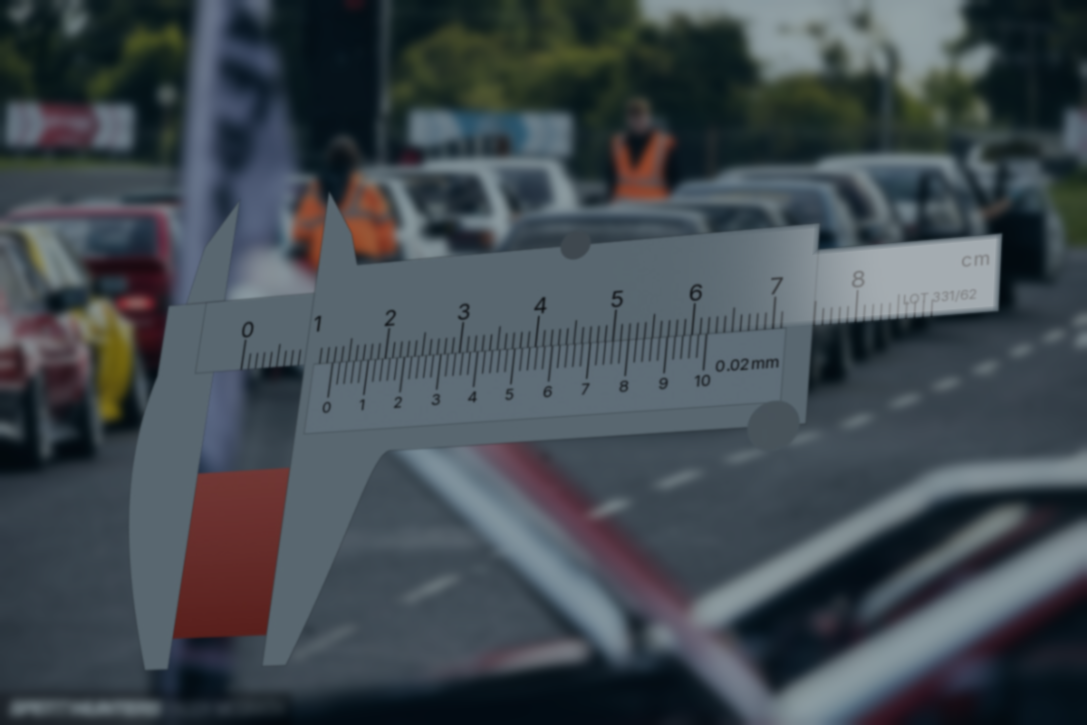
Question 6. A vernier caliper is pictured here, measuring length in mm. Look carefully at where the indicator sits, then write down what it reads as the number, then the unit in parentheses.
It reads 12.8 (mm)
